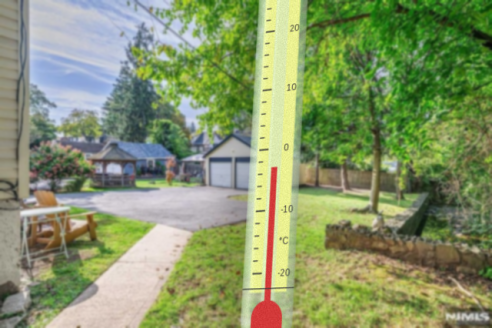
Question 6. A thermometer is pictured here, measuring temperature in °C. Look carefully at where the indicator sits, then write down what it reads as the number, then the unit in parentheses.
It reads -3 (°C)
